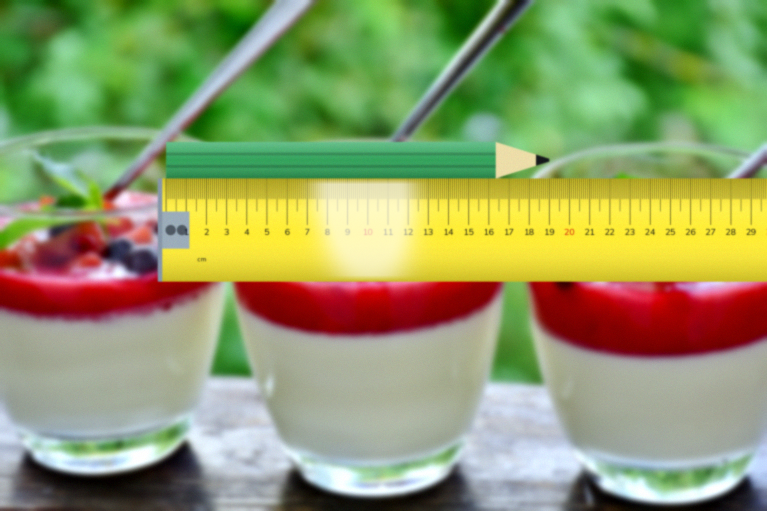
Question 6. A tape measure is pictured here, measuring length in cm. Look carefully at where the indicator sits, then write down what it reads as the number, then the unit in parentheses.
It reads 19 (cm)
